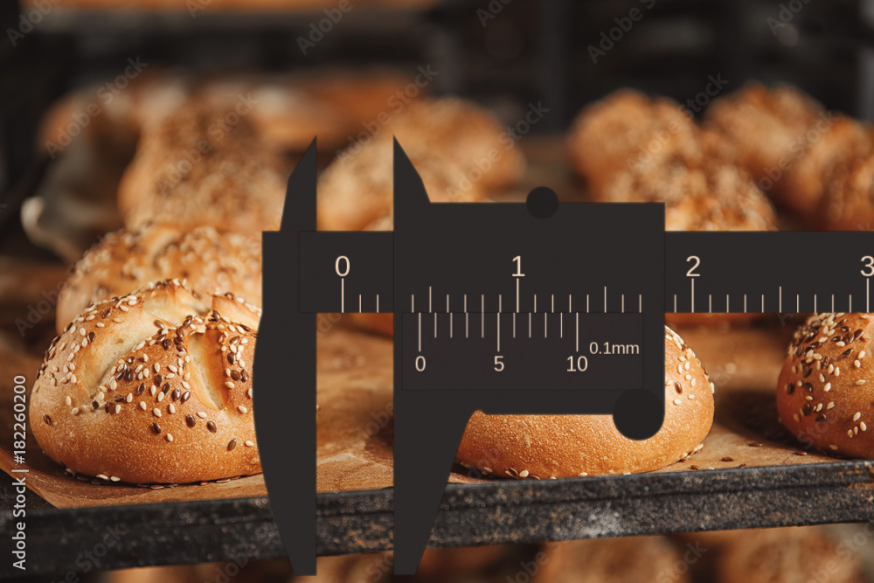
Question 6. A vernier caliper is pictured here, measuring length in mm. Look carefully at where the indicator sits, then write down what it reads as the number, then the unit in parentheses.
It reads 4.4 (mm)
